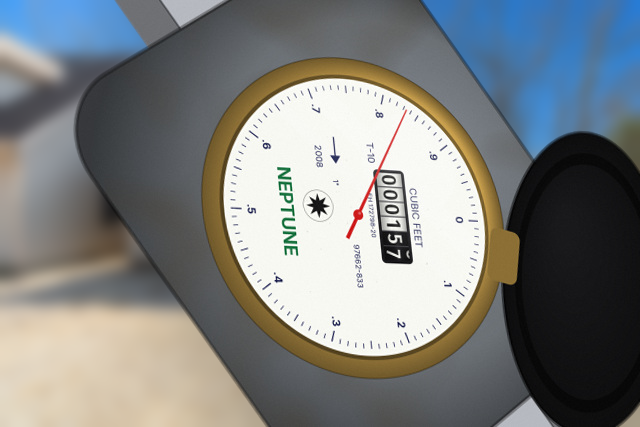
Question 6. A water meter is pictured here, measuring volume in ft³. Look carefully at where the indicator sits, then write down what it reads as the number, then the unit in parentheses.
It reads 156.83 (ft³)
